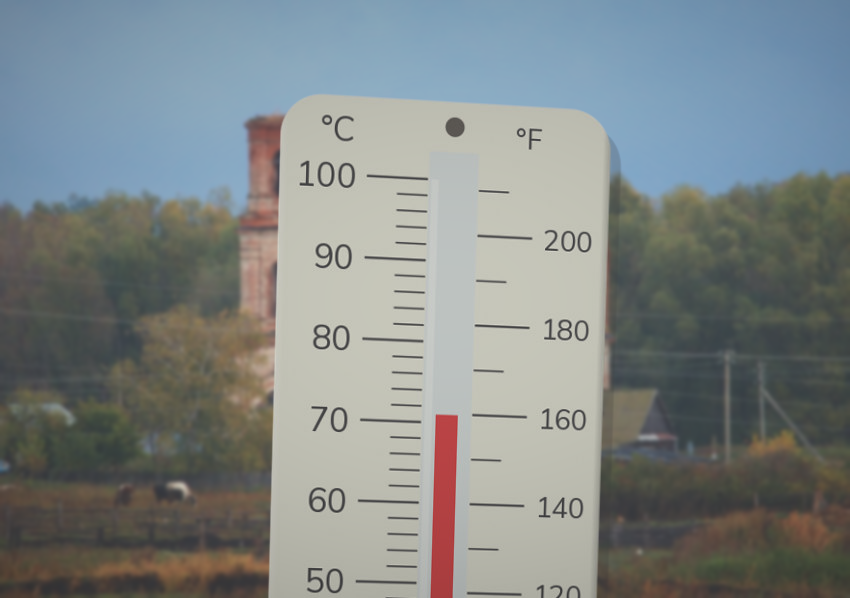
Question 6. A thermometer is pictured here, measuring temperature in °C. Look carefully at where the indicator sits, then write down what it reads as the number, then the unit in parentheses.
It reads 71 (°C)
